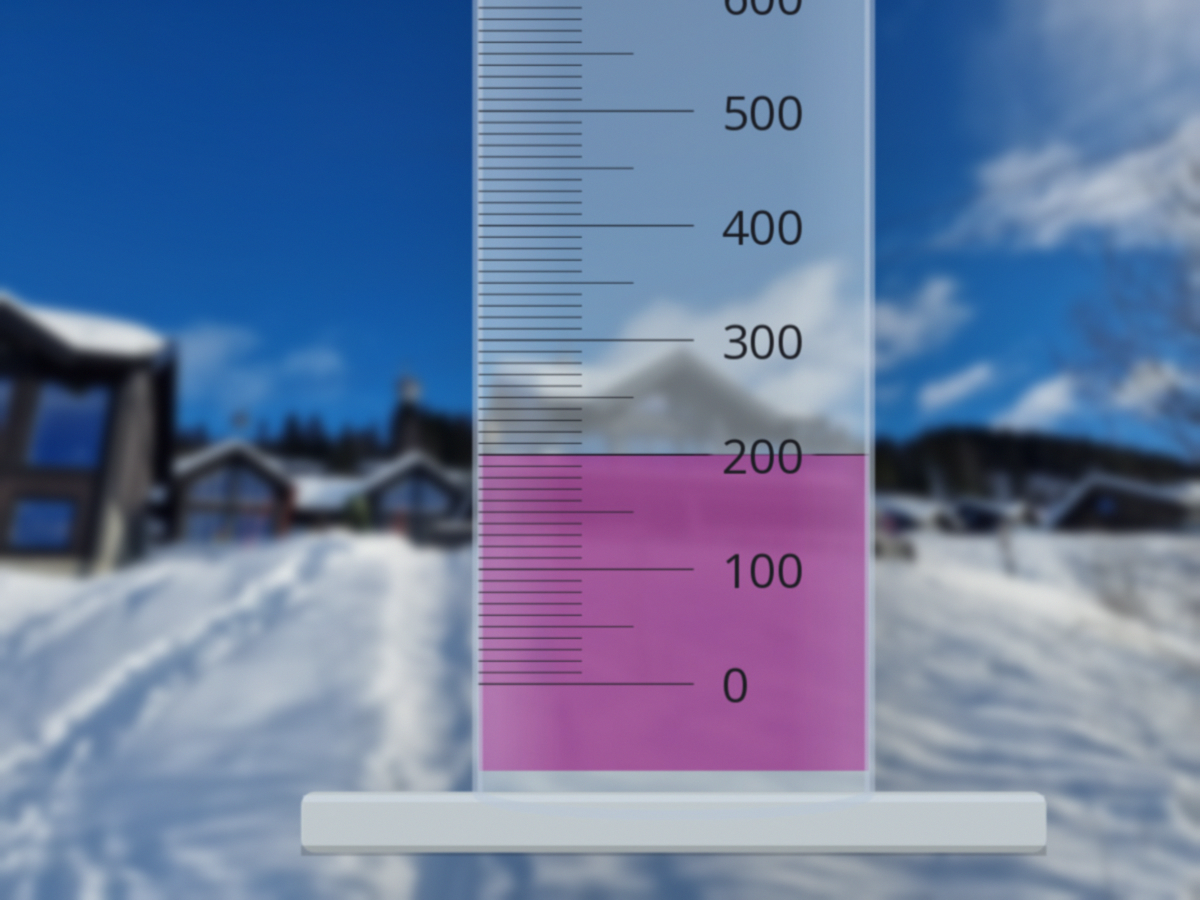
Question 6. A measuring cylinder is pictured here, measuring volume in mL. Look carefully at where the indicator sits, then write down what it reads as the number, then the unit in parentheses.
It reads 200 (mL)
